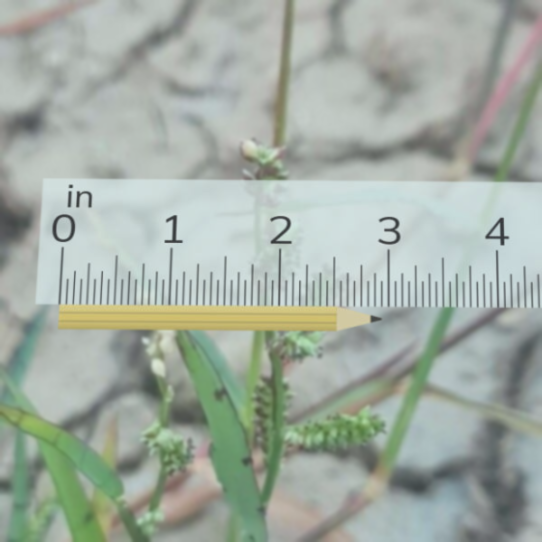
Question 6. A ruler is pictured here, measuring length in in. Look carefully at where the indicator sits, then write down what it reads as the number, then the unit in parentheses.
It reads 2.9375 (in)
